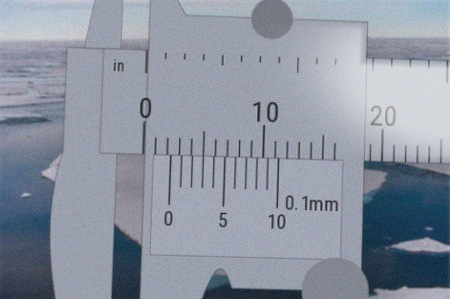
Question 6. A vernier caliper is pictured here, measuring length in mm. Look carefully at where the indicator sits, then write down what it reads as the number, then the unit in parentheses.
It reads 2.3 (mm)
